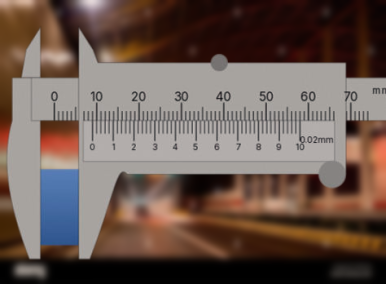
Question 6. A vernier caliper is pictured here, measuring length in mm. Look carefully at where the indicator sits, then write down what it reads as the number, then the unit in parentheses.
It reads 9.0 (mm)
